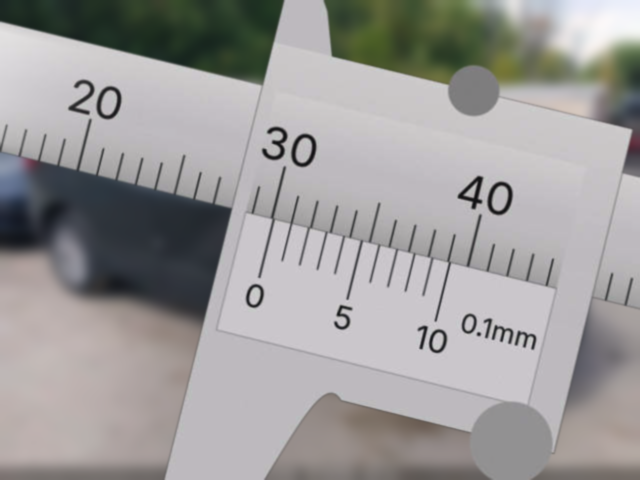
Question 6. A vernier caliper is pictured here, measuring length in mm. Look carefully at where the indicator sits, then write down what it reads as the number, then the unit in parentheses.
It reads 30.1 (mm)
